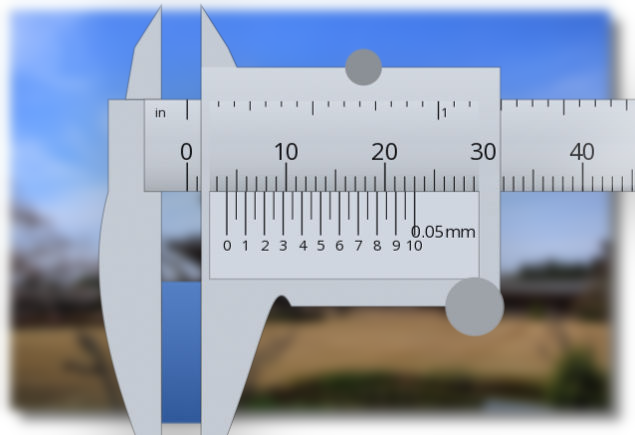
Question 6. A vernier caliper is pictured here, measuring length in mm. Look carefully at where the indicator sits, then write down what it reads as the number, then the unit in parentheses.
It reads 4.0 (mm)
